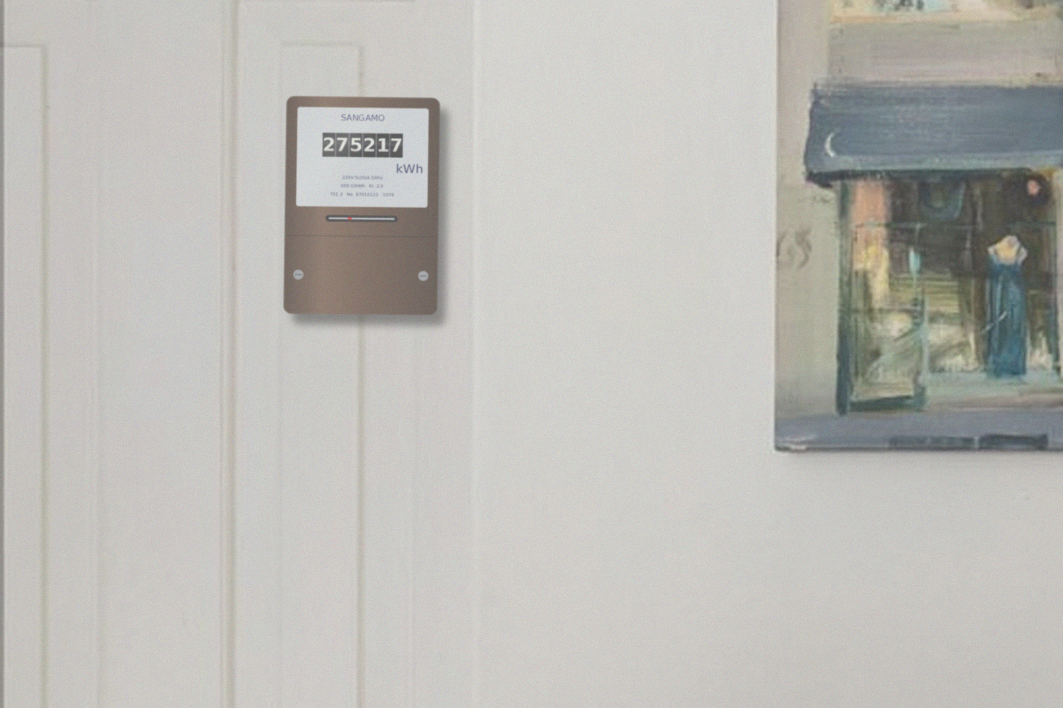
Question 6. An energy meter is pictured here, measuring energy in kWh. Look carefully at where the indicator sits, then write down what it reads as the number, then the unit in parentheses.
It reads 275217 (kWh)
